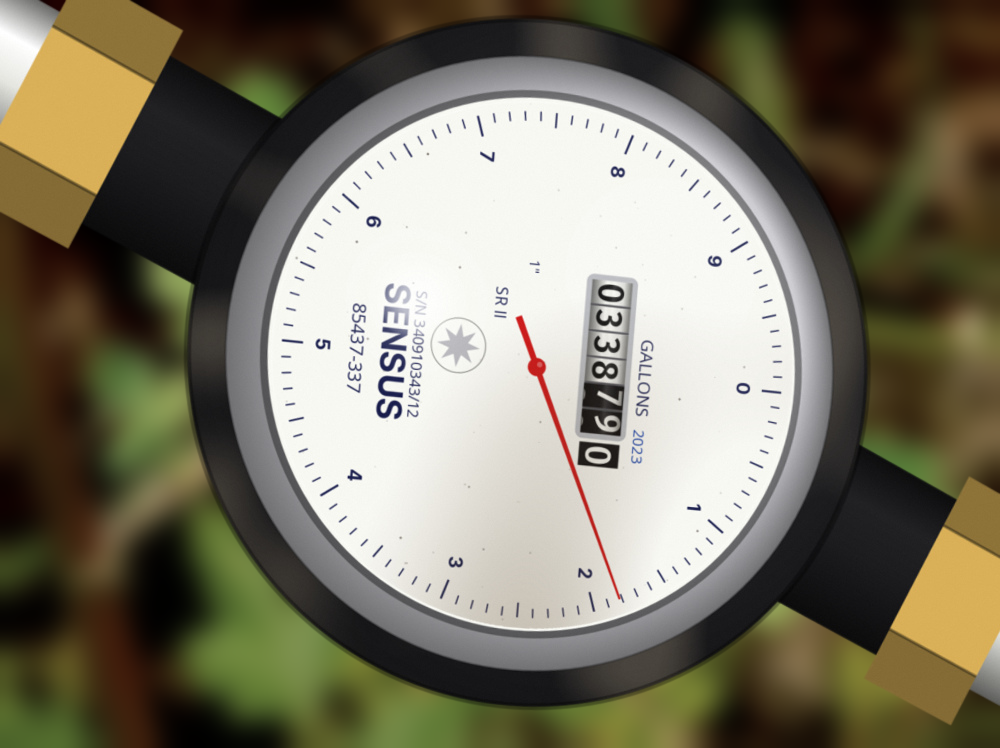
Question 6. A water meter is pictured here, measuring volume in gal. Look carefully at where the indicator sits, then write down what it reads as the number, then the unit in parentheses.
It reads 338791.8 (gal)
